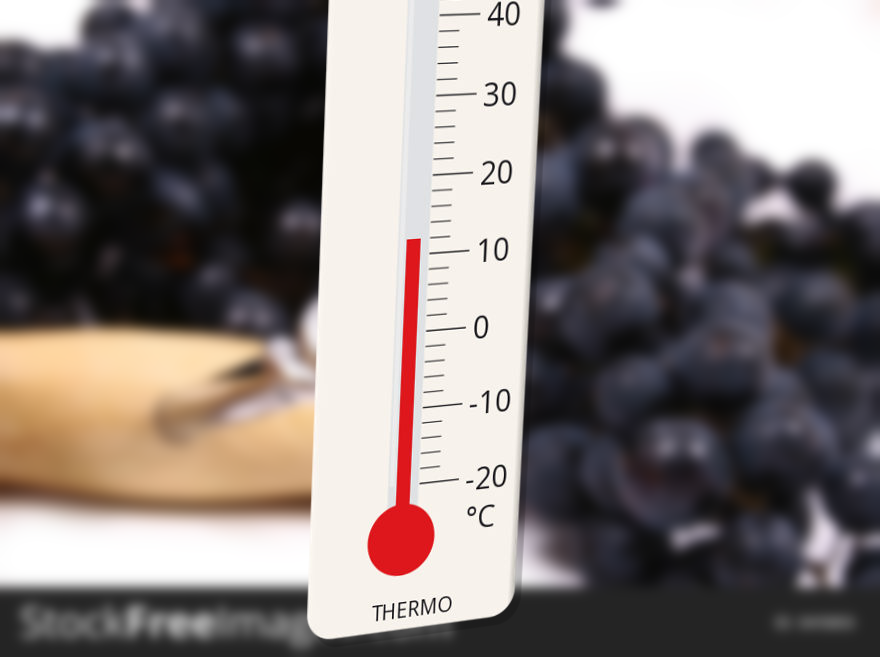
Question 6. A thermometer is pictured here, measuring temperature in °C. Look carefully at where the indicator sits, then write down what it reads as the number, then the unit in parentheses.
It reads 12 (°C)
